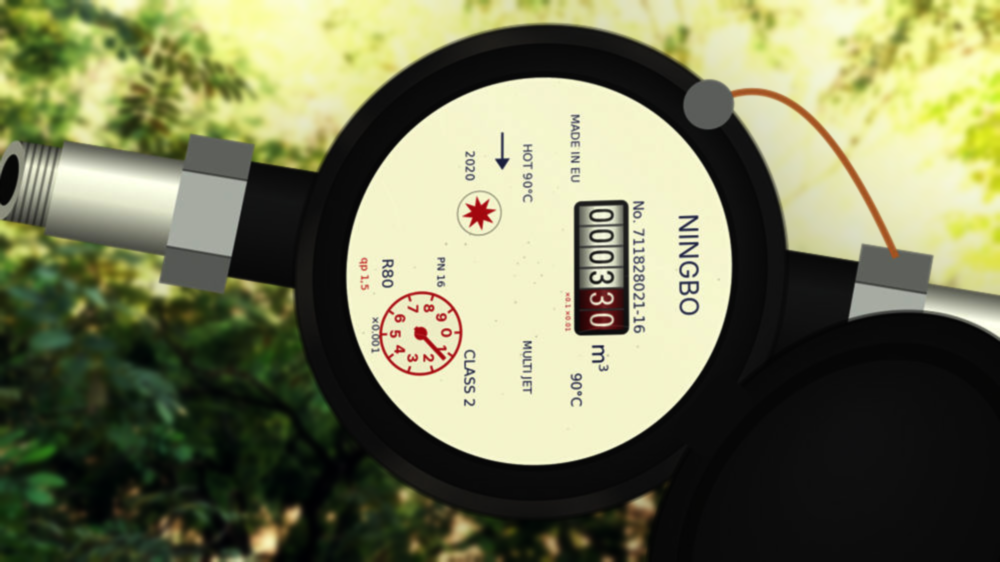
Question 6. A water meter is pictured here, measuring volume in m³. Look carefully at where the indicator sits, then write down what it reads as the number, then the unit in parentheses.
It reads 3.301 (m³)
